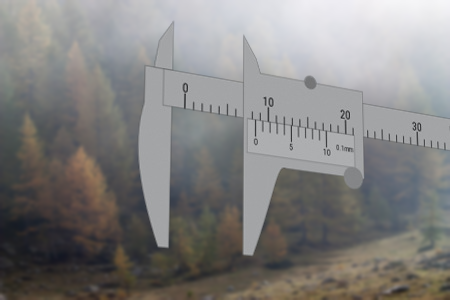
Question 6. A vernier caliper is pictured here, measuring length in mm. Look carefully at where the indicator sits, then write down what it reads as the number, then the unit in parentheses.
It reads 8.4 (mm)
